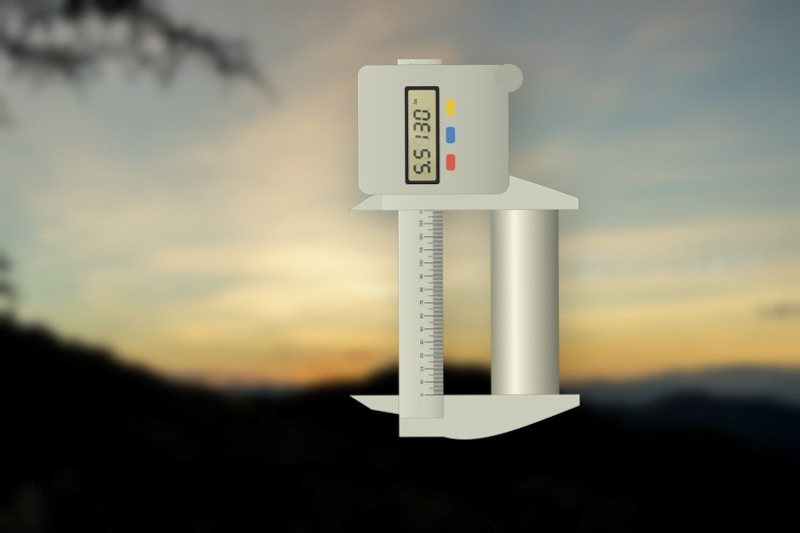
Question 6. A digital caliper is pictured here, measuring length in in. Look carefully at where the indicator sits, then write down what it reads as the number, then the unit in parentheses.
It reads 5.5130 (in)
